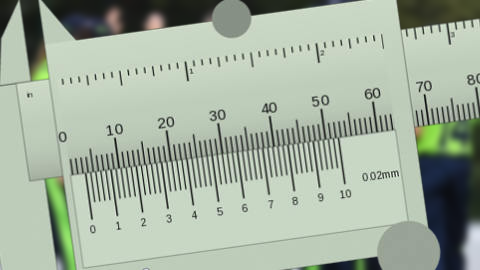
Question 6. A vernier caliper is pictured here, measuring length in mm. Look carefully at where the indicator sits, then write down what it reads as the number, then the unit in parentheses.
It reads 3.5 (mm)
